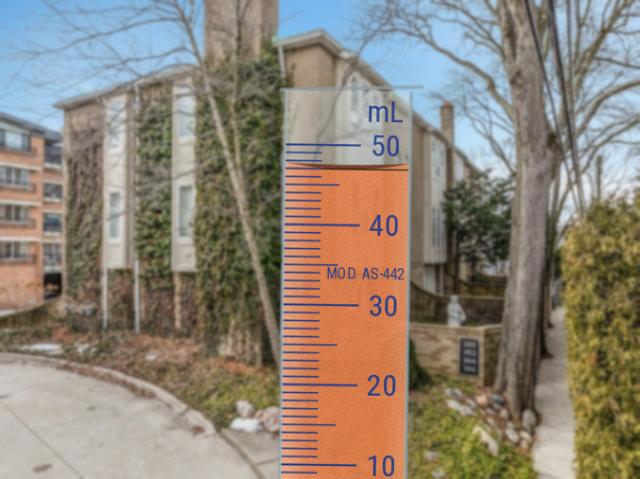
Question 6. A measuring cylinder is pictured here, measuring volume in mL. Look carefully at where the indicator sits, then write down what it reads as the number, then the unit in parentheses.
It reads 47 (mL)
